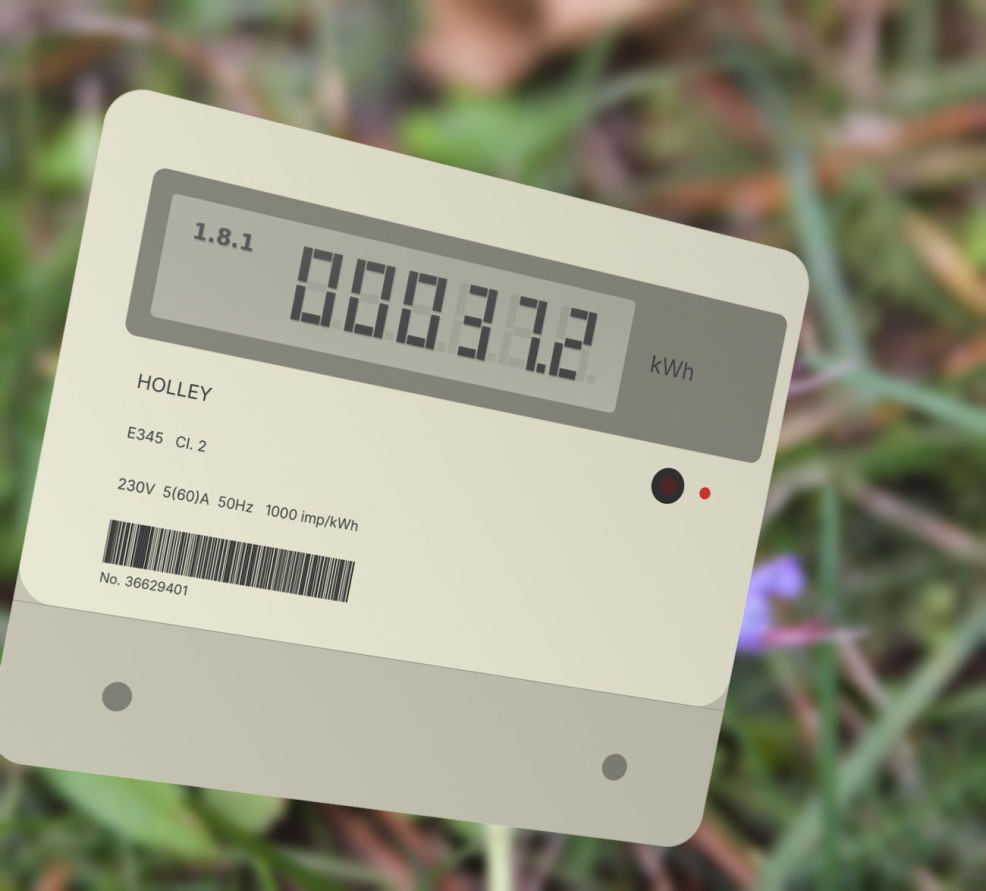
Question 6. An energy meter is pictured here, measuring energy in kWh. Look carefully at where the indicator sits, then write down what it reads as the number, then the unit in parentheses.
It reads 37.2 (kWh)
